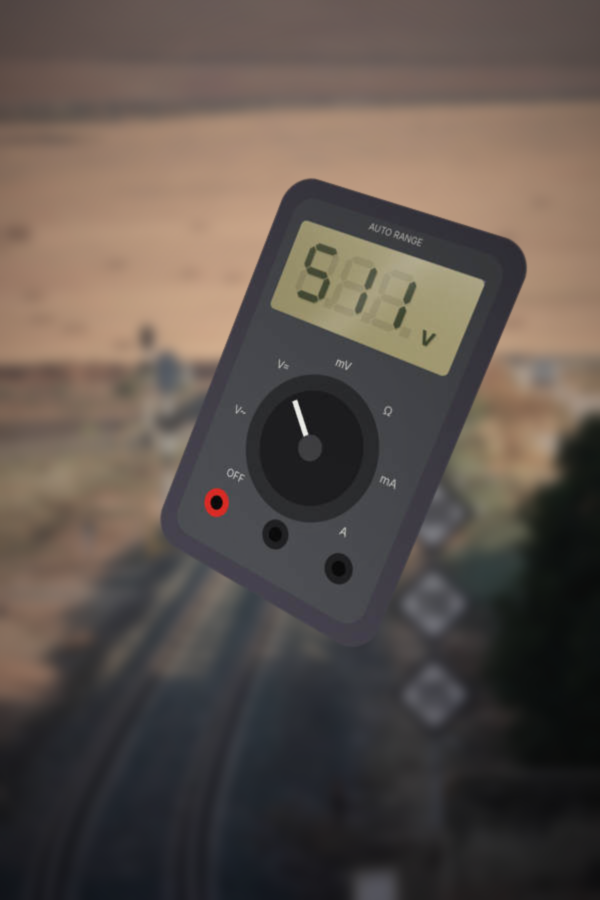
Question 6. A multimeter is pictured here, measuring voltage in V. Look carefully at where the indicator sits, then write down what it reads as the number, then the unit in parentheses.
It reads 511 (V)
